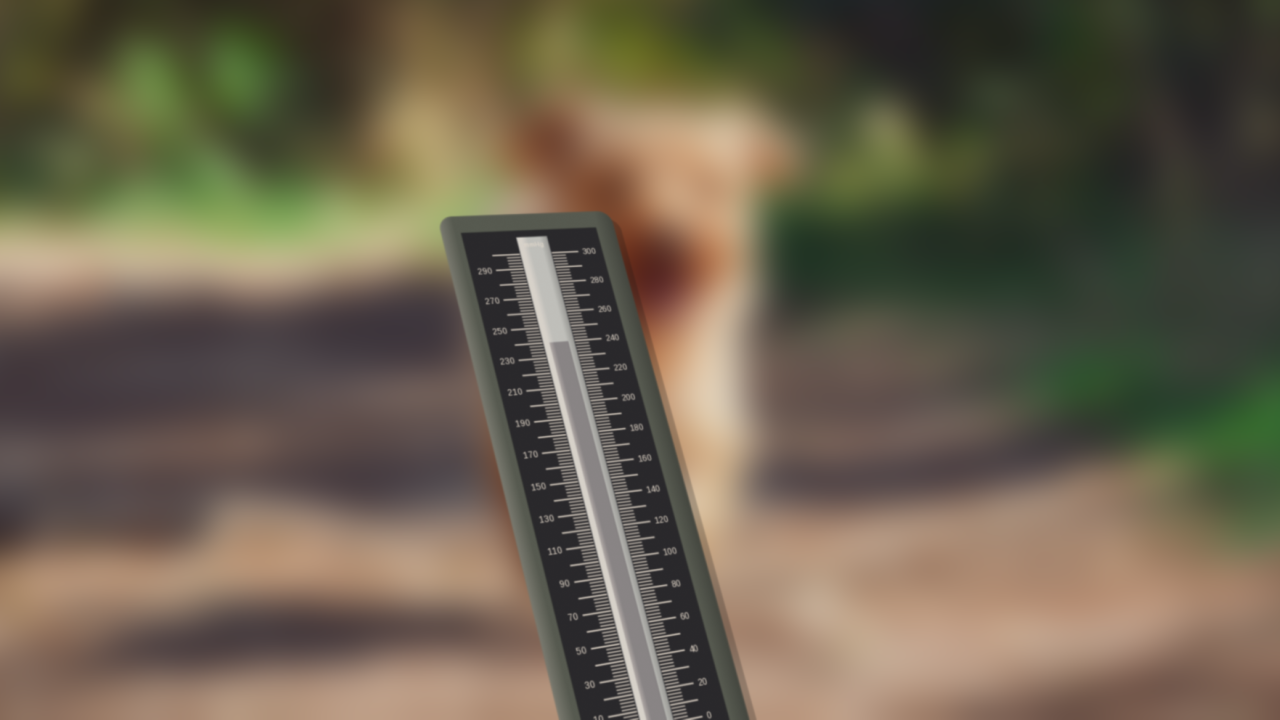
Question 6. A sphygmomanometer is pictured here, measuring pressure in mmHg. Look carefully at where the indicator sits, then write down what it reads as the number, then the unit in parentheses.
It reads 240 (mmHg)
